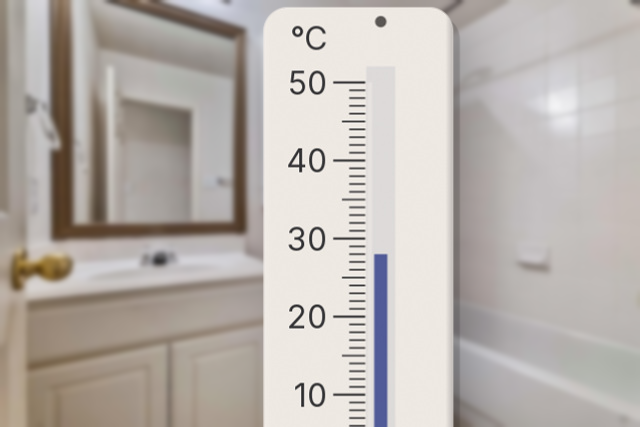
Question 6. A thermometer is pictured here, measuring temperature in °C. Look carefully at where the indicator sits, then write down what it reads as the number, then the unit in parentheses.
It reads 28 (°C)
